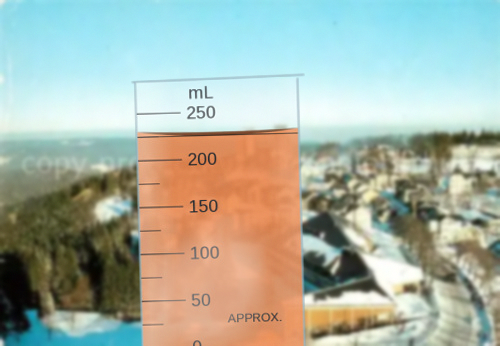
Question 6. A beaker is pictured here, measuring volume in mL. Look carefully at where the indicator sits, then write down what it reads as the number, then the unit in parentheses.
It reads 225 (mL)
